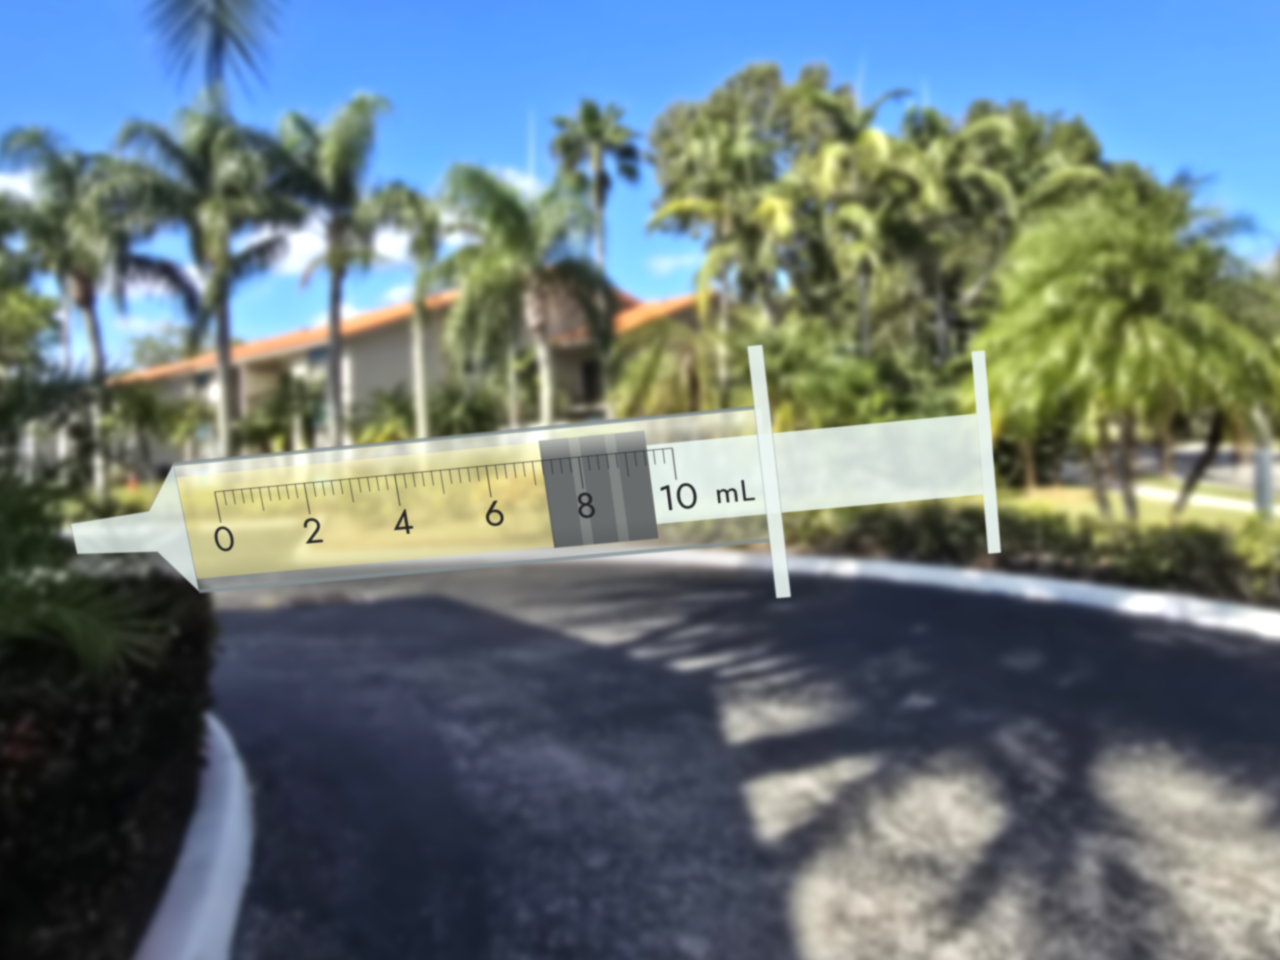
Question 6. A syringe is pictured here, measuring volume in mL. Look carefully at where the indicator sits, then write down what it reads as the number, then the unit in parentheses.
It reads 7.2 (mL)
